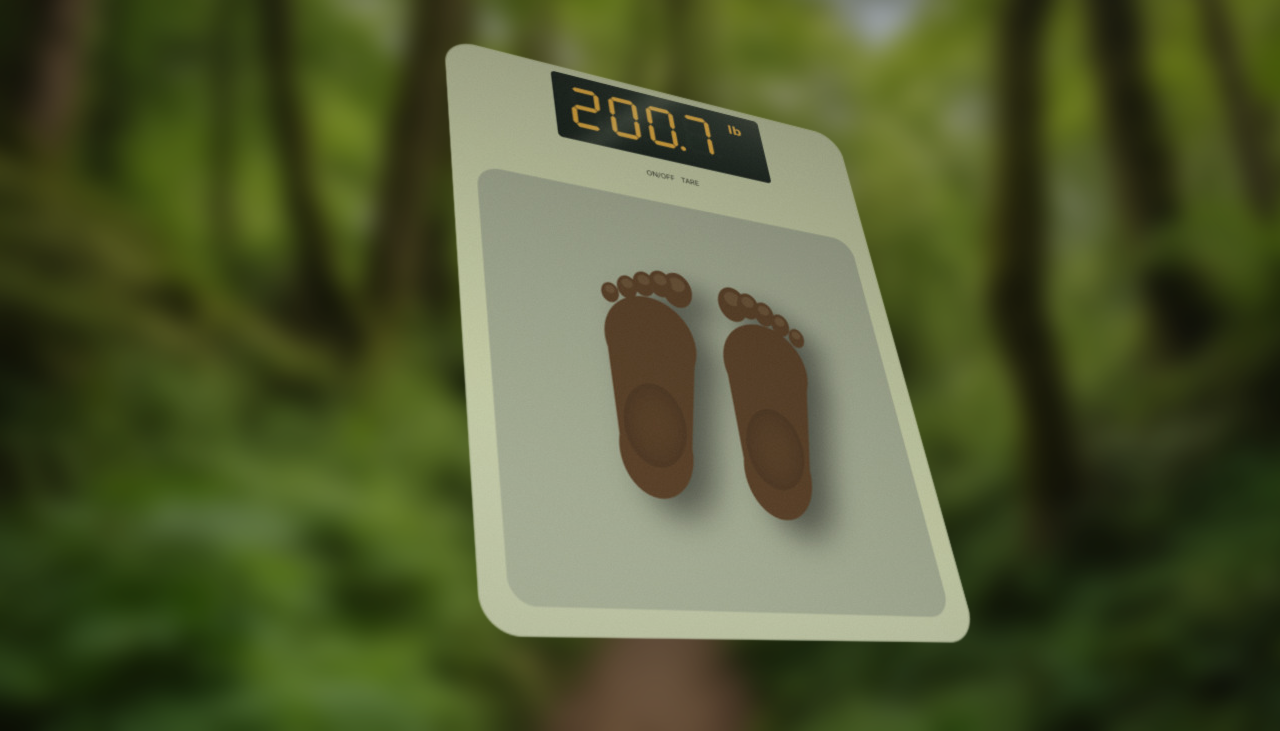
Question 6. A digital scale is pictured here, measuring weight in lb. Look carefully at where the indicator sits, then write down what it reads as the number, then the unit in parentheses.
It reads 200.7 (lb)
